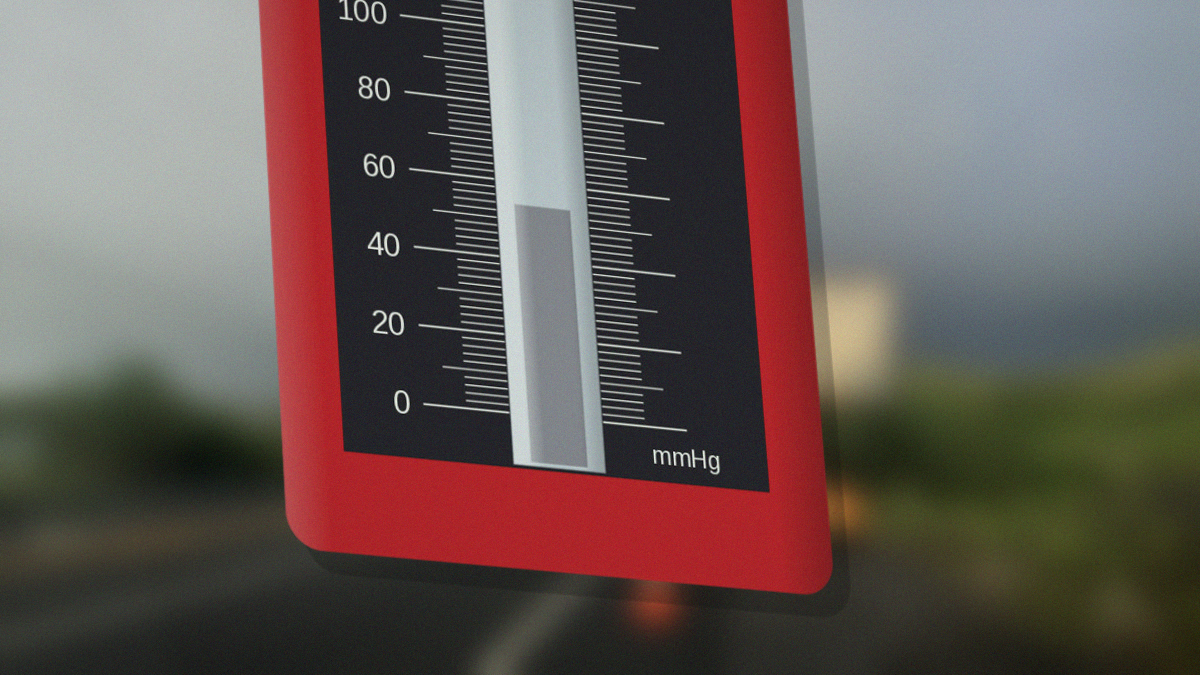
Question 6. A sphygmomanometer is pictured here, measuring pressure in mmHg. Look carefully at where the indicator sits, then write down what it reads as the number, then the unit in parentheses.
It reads 54 (mmHg)
